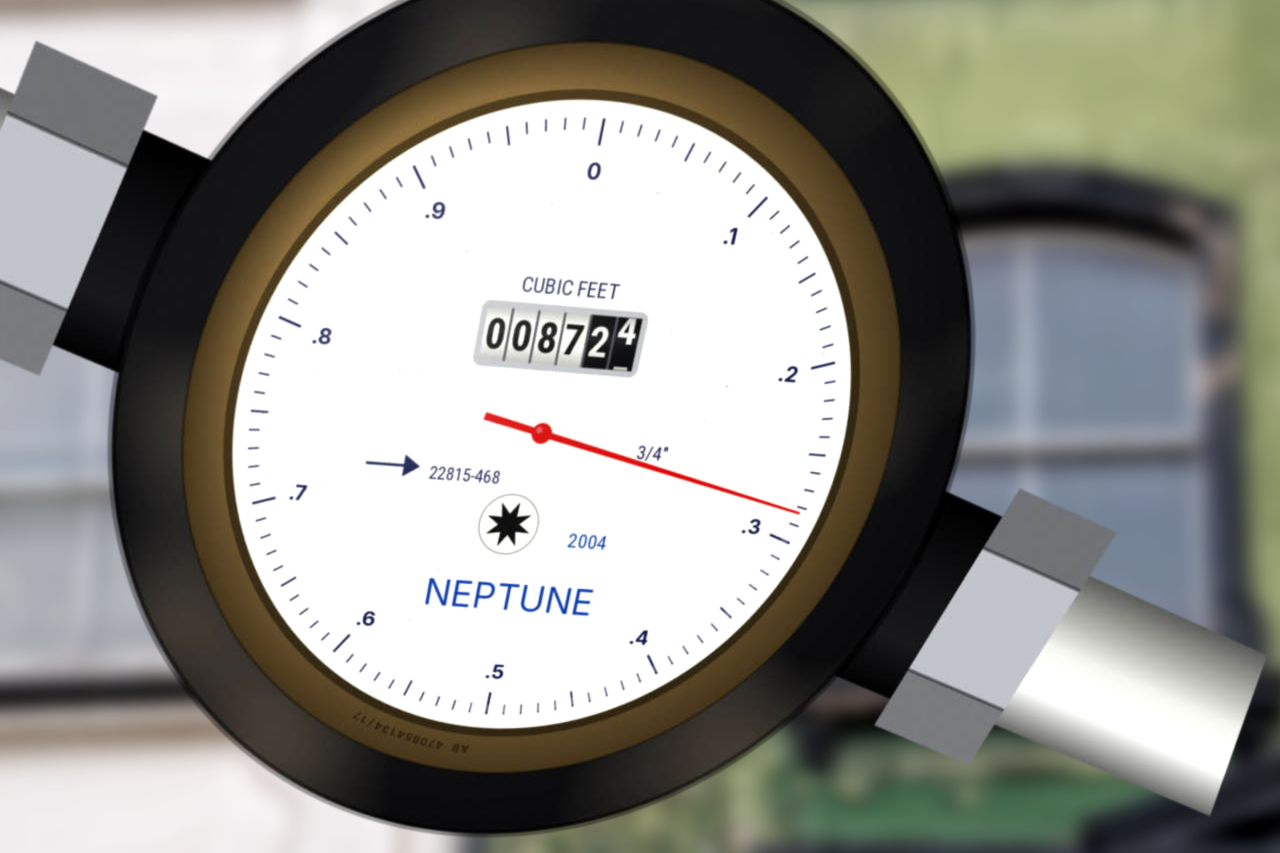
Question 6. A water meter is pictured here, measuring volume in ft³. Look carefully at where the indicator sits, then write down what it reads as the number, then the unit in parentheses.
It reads 8724.28 (ft³)
